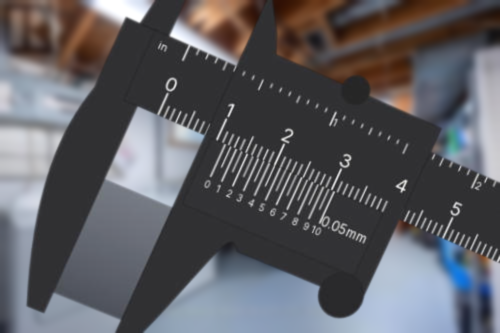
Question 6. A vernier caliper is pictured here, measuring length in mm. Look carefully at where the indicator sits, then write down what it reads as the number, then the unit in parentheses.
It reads 11.5 (mm)
